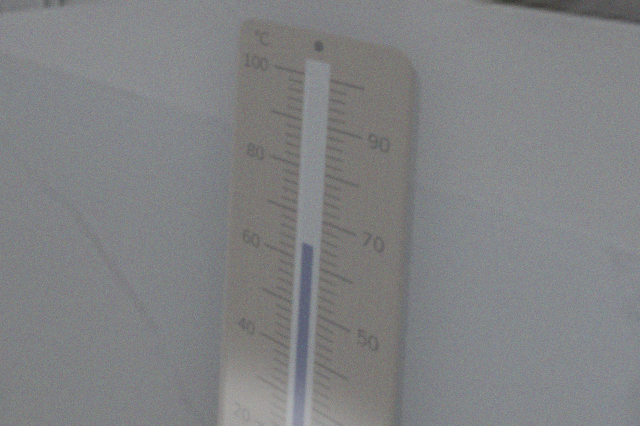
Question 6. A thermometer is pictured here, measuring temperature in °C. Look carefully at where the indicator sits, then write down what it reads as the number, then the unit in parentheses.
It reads 64 (°C)
